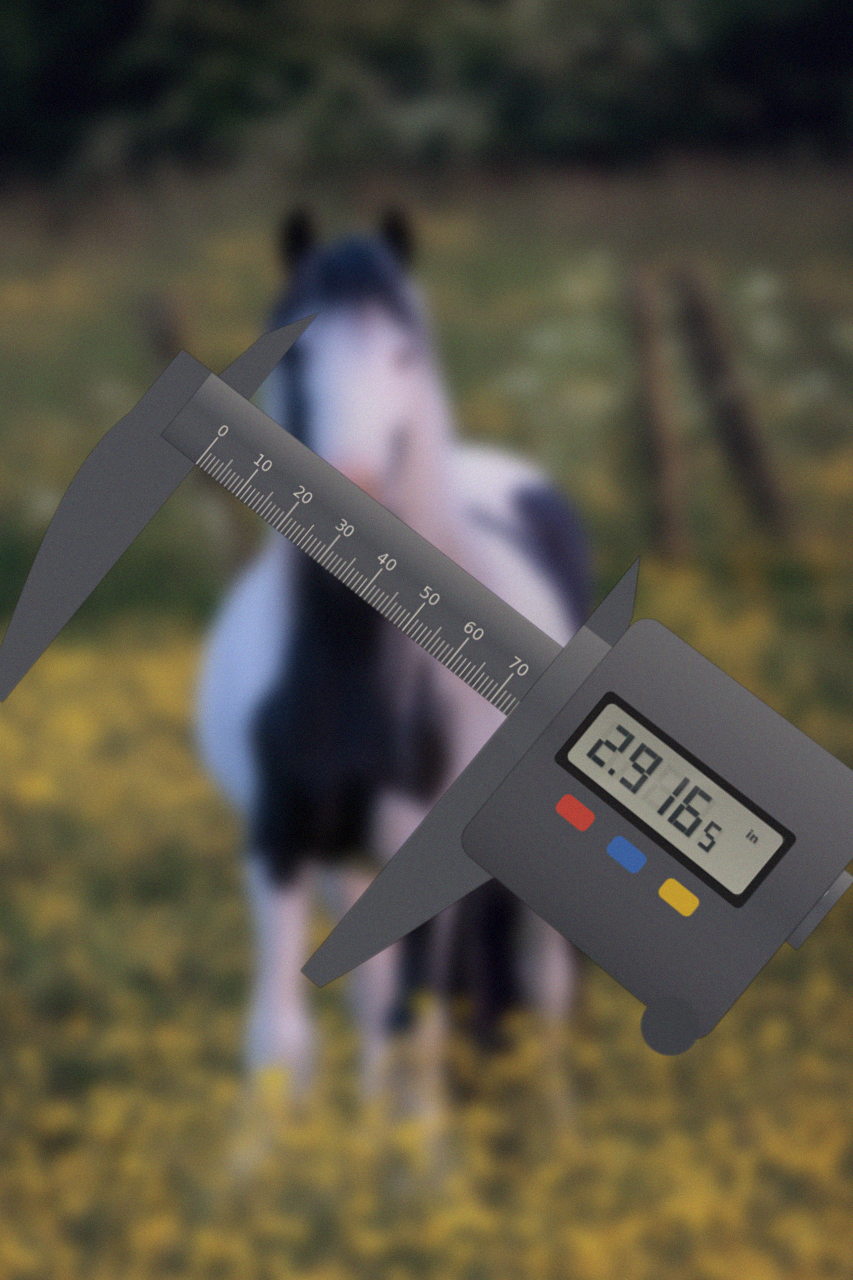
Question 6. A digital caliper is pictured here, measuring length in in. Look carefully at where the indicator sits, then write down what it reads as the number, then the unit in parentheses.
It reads 2.9165 (in)
